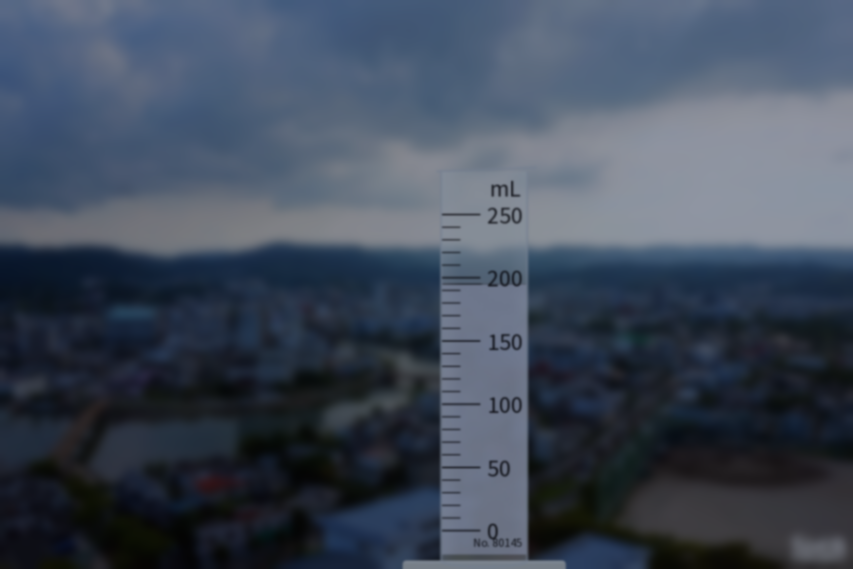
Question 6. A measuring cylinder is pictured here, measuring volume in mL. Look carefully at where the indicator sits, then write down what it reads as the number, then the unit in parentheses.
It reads 195 (mL)
